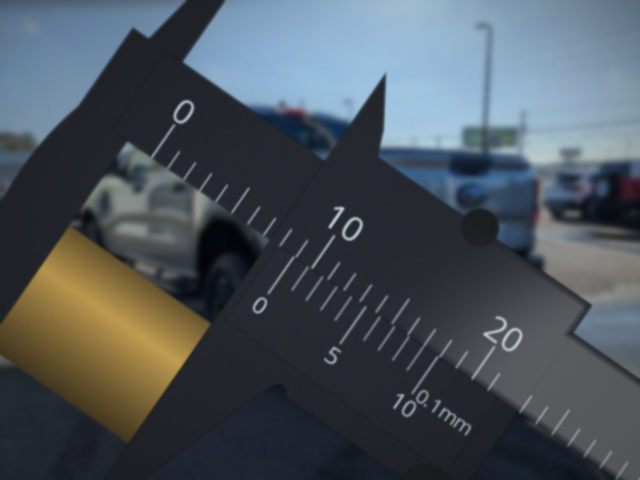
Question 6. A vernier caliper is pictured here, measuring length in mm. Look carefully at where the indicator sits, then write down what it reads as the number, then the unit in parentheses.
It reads 8.9 (mm)
